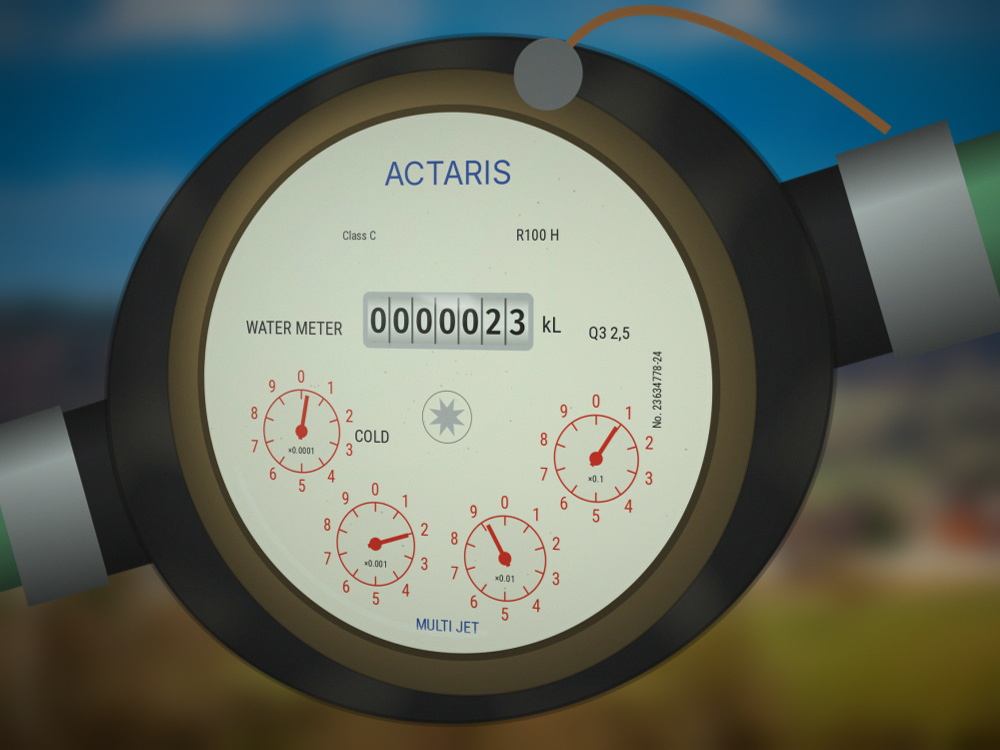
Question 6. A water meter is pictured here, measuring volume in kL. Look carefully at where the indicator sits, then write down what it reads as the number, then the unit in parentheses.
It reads 23.0920 (kL)
